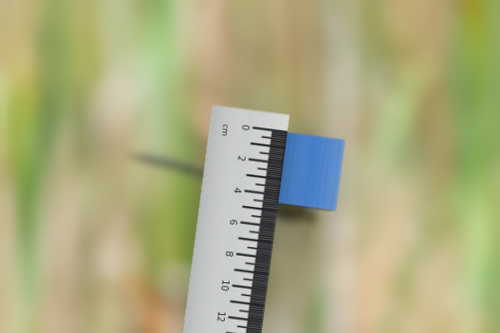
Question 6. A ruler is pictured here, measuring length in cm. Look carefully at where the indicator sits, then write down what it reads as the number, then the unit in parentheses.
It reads 4.5 (cm)
